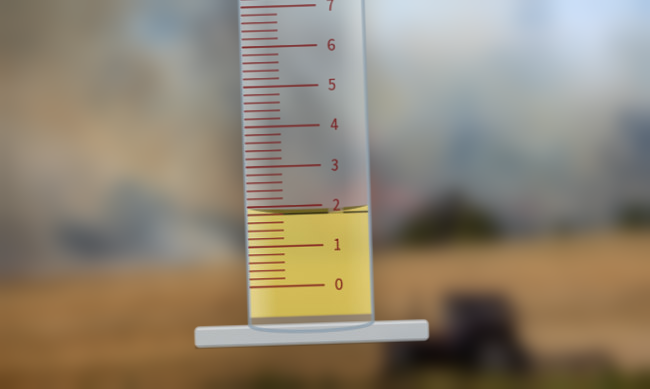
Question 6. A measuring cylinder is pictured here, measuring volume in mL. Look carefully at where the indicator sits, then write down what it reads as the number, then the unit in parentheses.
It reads 1.8 (mL)
